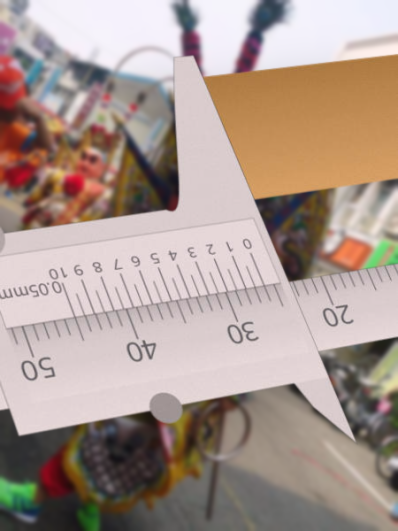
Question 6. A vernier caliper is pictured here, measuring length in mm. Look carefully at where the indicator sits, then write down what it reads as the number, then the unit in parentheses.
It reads 26.0 (mm)
